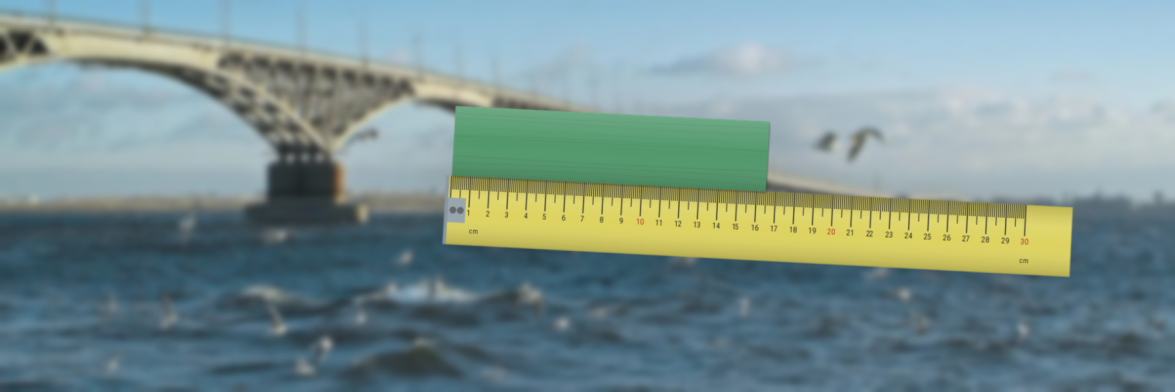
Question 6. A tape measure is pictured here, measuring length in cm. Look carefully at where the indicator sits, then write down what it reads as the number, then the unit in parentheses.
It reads 16.5 (cm)
